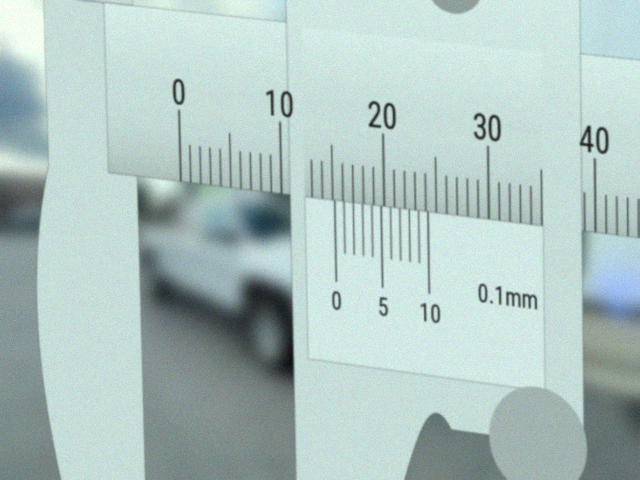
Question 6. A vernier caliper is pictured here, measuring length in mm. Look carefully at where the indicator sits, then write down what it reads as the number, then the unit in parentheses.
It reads 15.2 (mm)
